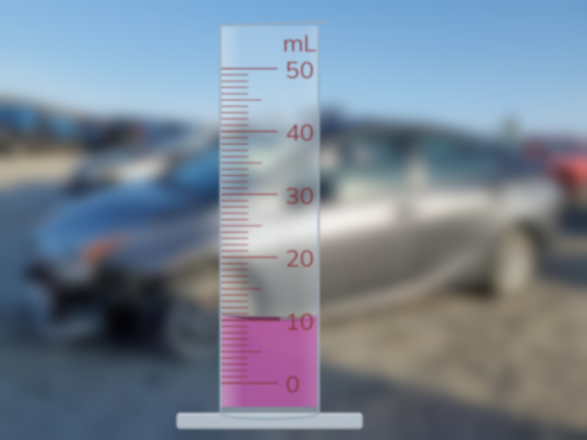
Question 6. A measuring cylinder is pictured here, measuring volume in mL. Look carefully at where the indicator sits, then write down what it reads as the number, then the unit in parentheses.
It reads 10 (mL)
